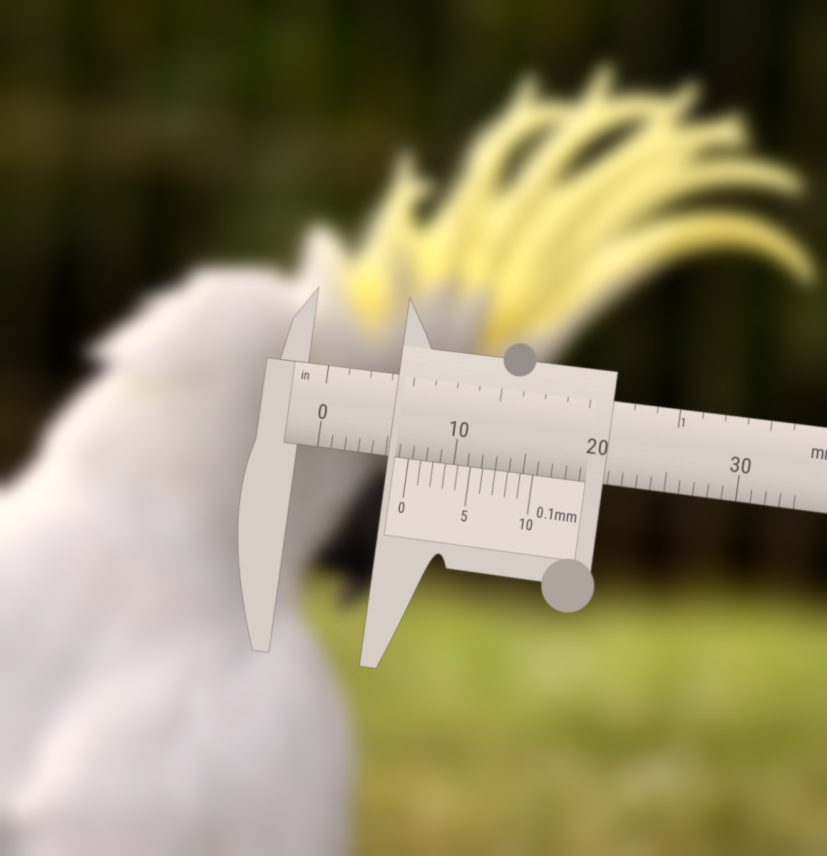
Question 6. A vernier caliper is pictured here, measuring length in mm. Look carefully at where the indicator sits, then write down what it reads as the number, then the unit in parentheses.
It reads 6.7 (mm)
